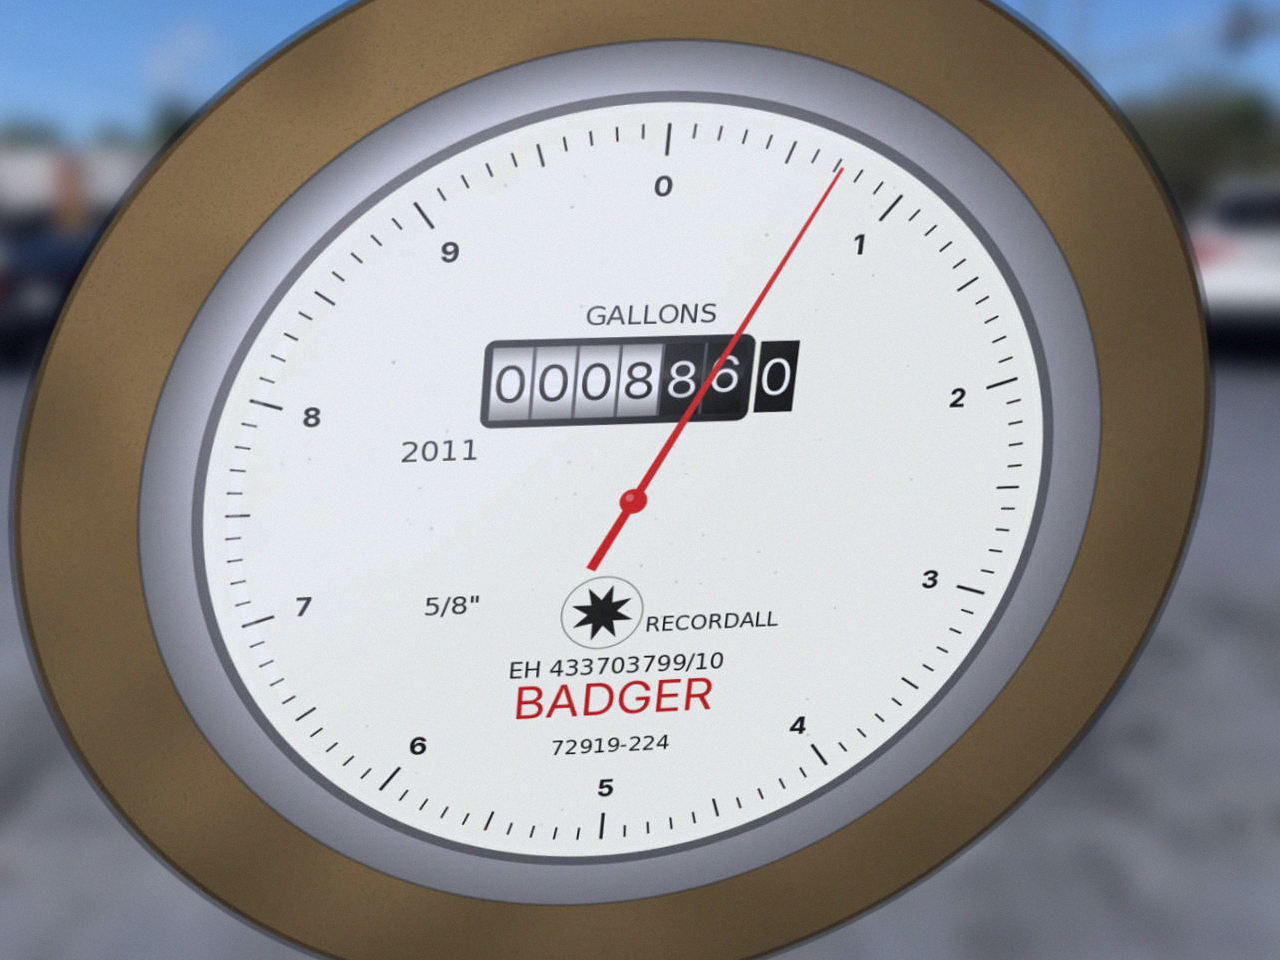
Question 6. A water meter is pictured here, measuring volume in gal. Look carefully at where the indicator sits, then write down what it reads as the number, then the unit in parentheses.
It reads 8860.7 (gal)
